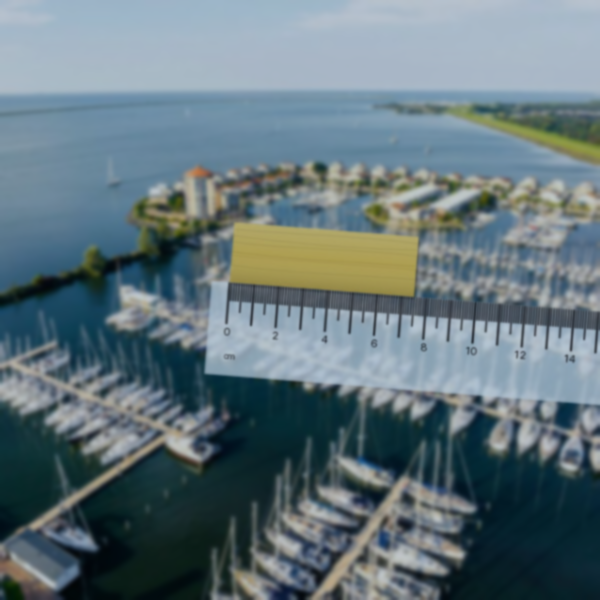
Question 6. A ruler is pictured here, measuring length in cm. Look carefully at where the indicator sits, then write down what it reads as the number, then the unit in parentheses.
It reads 7.5 (cm)
